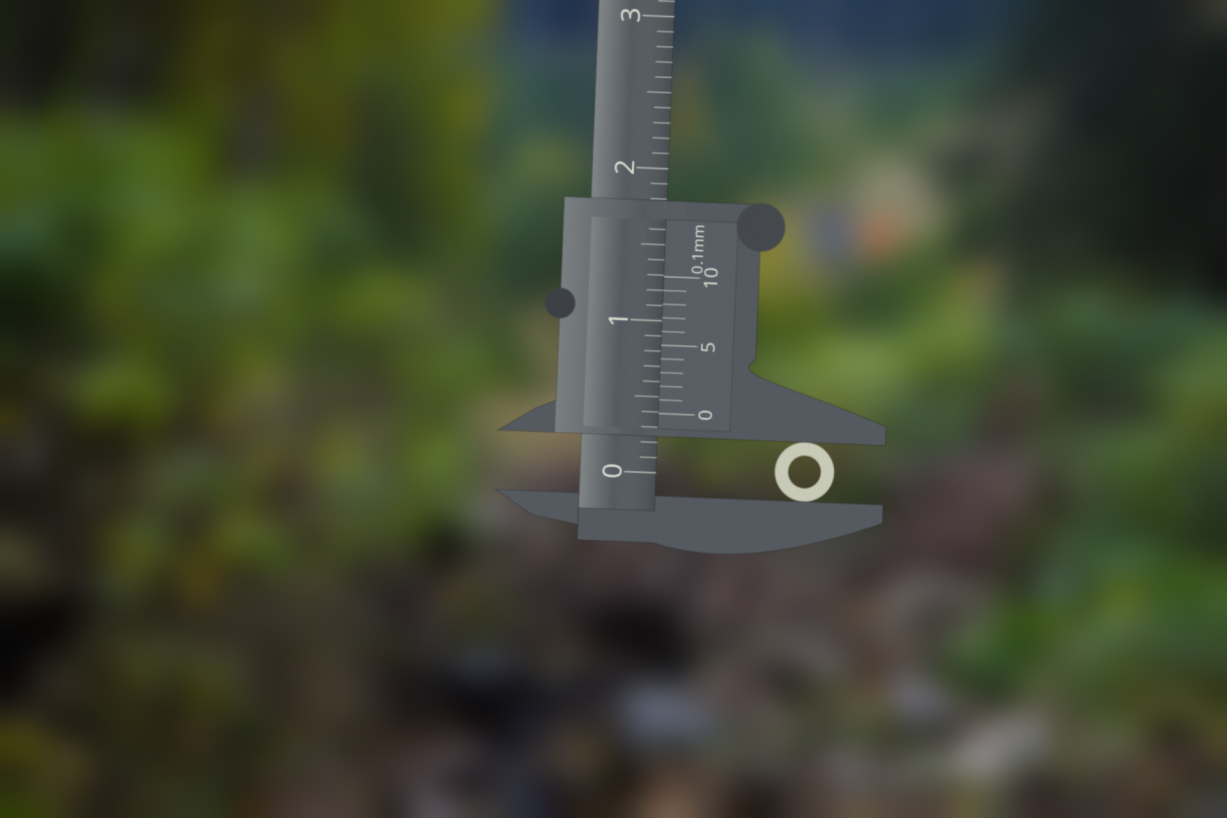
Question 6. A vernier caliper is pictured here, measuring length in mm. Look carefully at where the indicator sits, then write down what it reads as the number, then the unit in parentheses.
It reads 3.9 (mm)
